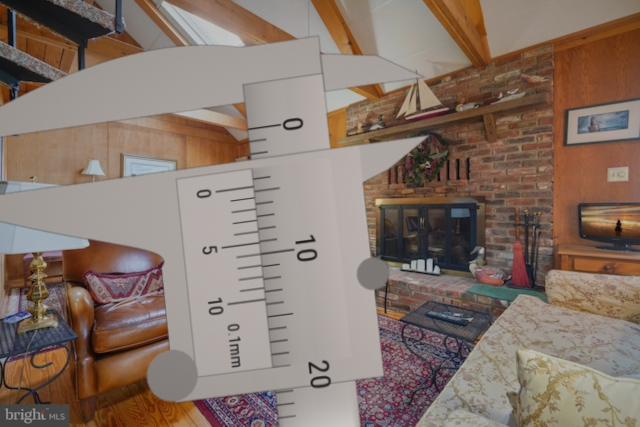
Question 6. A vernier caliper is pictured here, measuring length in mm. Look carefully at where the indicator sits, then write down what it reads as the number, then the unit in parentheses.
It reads 4.6 (mm)
